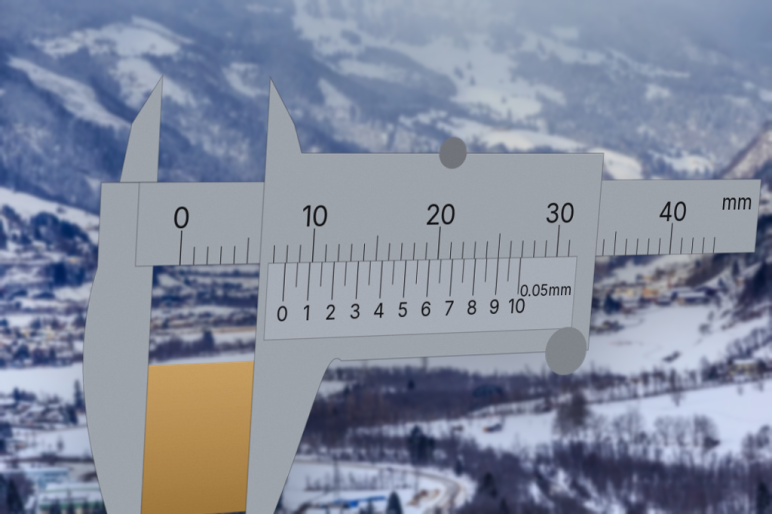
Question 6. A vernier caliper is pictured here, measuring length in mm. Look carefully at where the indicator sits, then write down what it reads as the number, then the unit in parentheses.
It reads 7.9 (mm)
